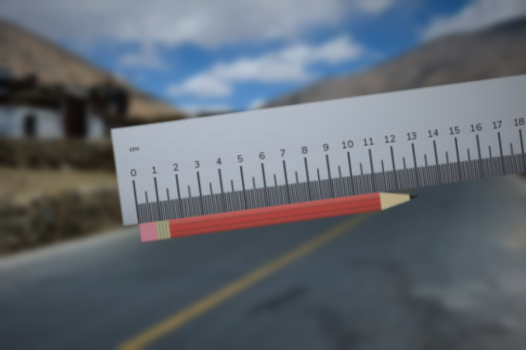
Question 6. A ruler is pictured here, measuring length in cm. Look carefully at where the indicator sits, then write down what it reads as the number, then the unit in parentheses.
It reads 13 (cm)
